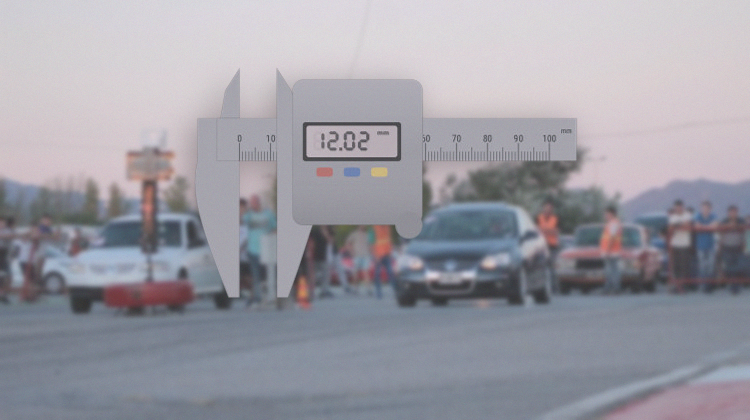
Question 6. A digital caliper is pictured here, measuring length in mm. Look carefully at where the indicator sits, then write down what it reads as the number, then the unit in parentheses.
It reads 12.02 (mm)
